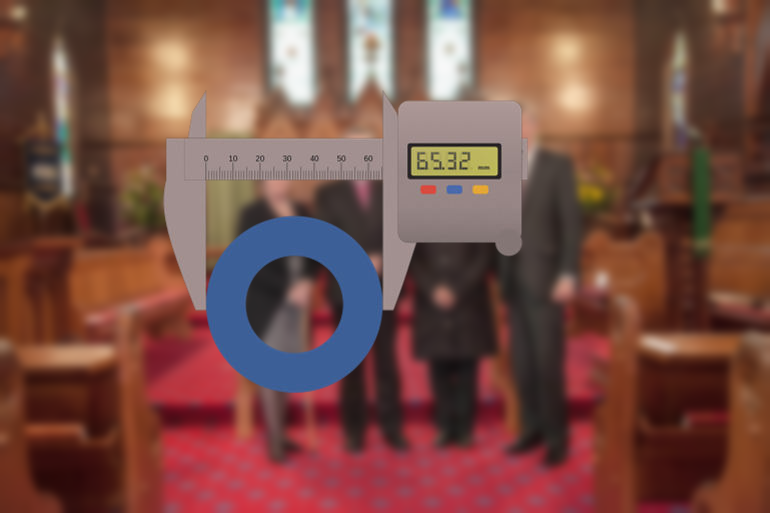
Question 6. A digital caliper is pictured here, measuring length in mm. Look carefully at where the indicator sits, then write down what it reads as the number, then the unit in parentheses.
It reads 65.32 (mm)
